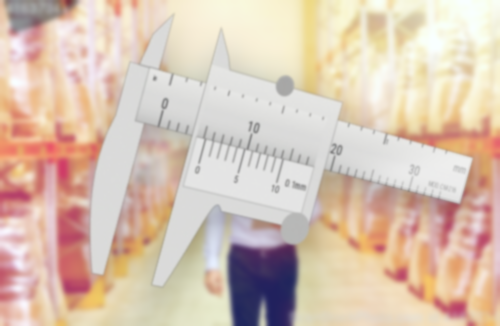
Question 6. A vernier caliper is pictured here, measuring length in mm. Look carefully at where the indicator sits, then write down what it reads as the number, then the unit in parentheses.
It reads 5.2 (mm)
